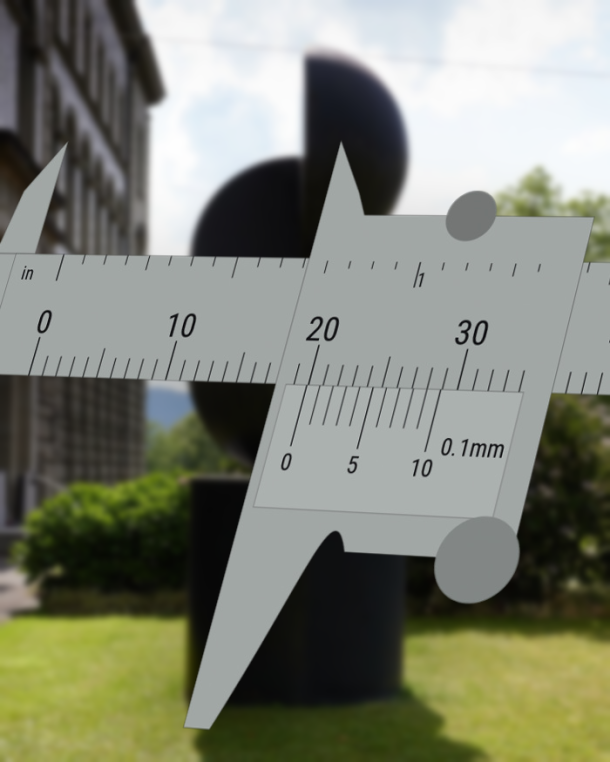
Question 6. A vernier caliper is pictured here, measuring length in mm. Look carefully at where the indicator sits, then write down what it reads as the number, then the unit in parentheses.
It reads 19.9 (mm)
